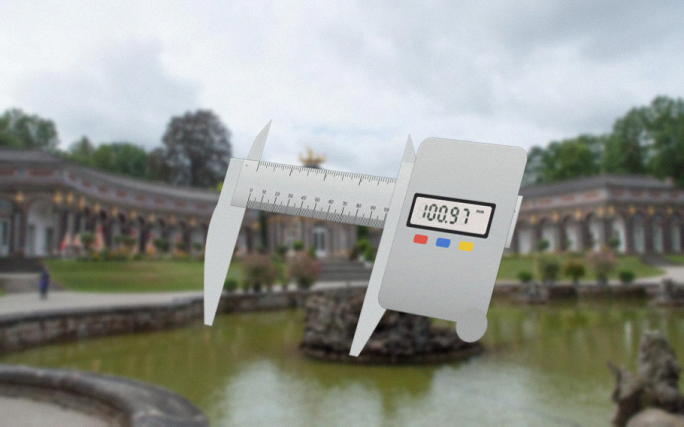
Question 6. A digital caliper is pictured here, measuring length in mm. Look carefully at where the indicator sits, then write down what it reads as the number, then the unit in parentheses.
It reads 100.97 (mm)
